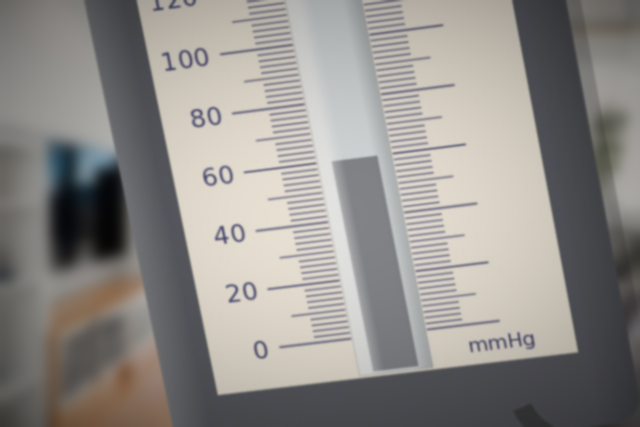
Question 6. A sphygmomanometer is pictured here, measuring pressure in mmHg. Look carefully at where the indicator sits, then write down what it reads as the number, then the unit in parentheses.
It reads 60 (mmHg)
